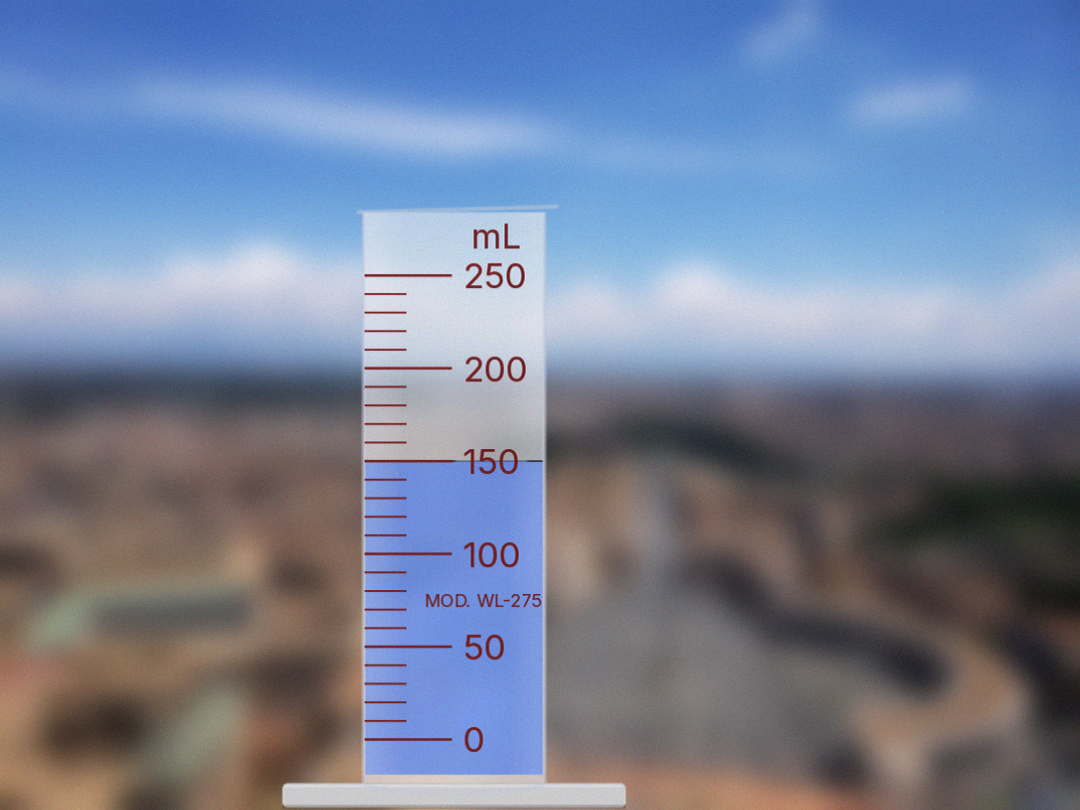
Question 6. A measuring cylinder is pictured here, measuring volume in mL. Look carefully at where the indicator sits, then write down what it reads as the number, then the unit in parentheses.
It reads 150 (mL)
